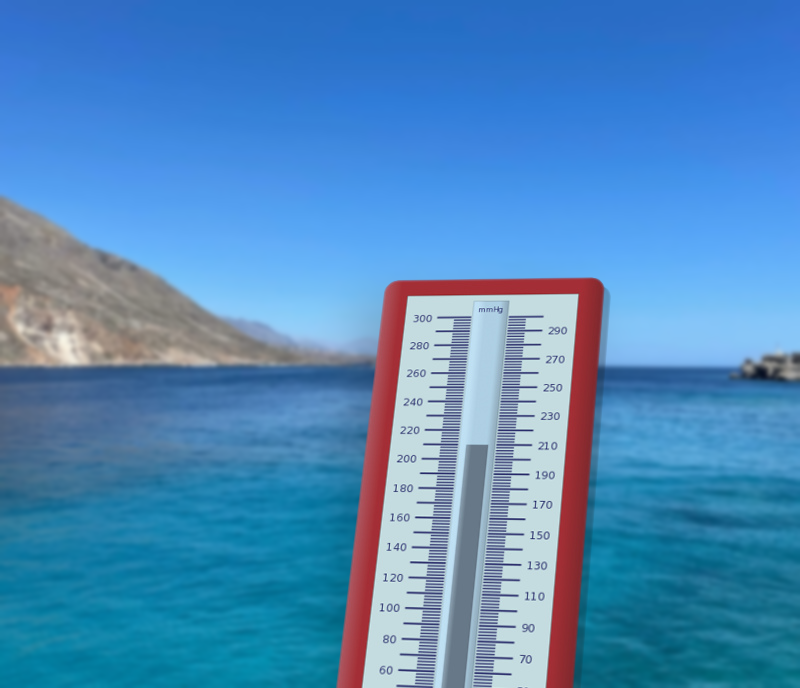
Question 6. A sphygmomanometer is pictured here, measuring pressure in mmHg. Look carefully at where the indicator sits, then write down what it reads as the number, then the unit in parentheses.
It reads 210 (mmHg)
